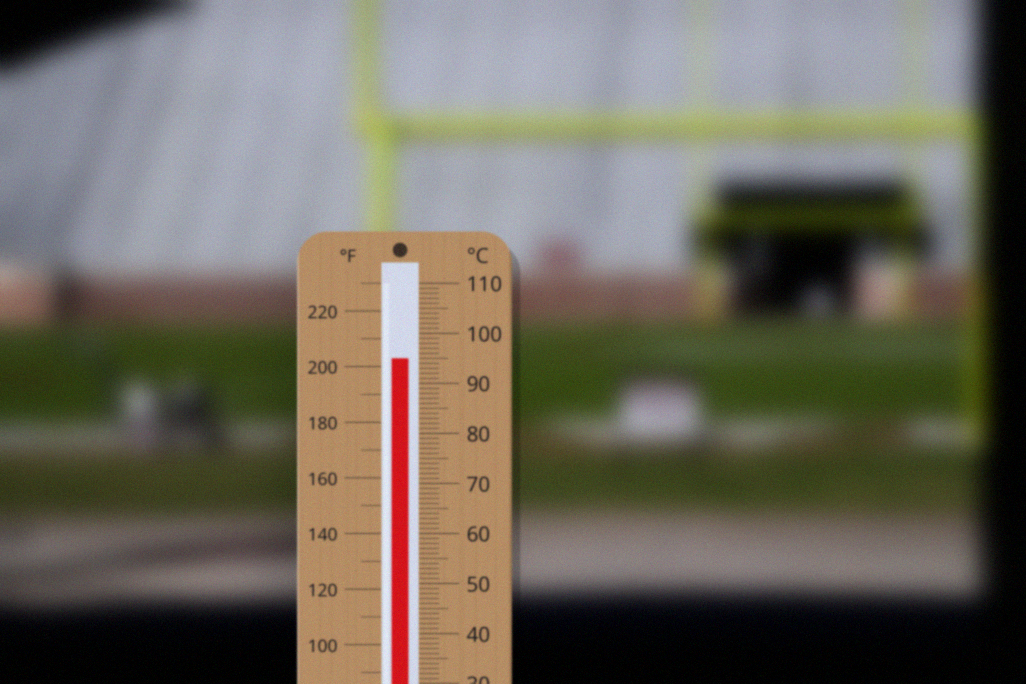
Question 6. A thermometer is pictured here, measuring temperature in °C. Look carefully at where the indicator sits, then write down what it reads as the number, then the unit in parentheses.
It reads 95 (°C)
